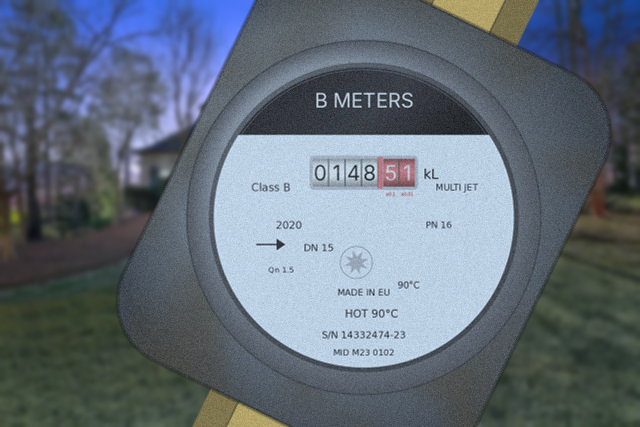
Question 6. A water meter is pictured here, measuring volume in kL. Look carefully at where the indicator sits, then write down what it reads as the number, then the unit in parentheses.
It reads 148.51 (kL)
